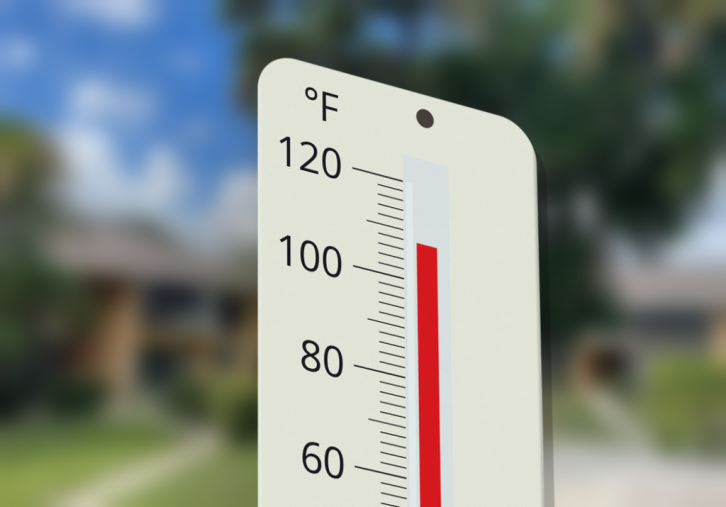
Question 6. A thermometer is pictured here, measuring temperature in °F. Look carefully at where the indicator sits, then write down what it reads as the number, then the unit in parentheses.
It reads 108 (°F)
